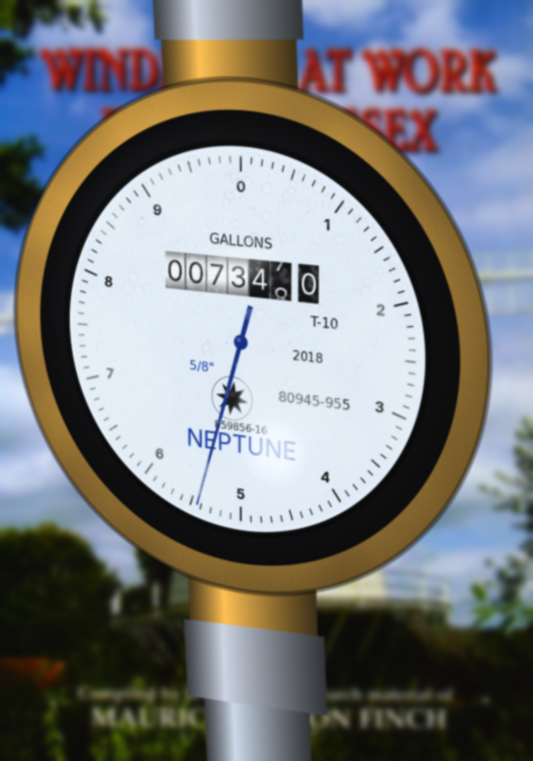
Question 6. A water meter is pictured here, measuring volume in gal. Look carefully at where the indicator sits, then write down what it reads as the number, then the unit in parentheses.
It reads 73475.4 (gal)
